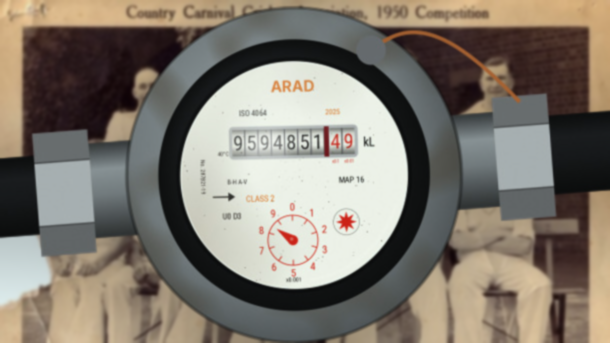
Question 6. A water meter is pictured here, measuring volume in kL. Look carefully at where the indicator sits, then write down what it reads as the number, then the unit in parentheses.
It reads 9594851.498 (kL)
